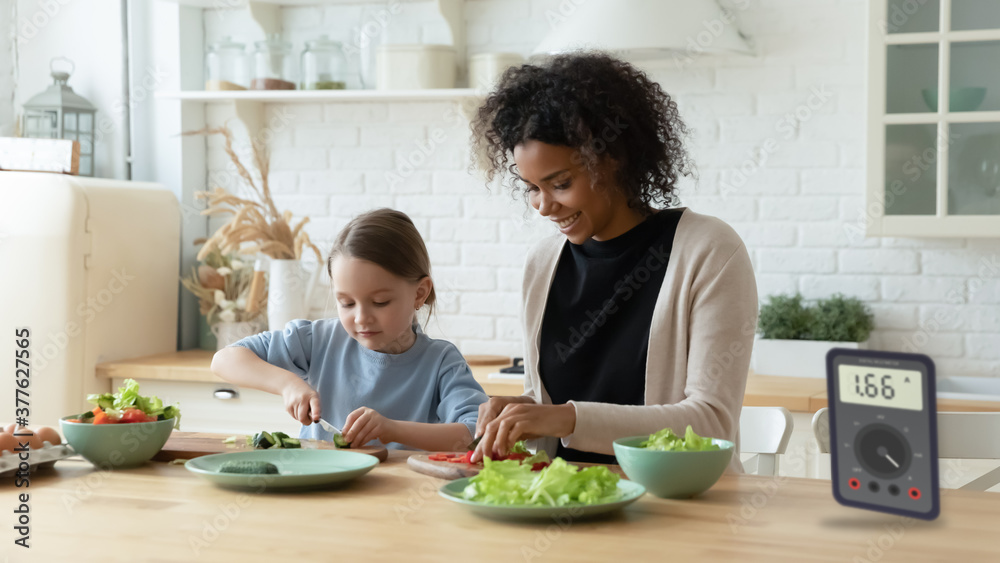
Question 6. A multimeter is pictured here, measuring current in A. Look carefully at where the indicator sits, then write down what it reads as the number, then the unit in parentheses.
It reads 1.66 (A)
